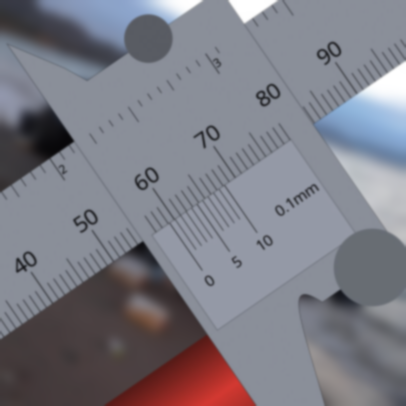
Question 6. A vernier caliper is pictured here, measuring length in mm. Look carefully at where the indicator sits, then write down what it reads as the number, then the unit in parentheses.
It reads 59.2 (mm)
